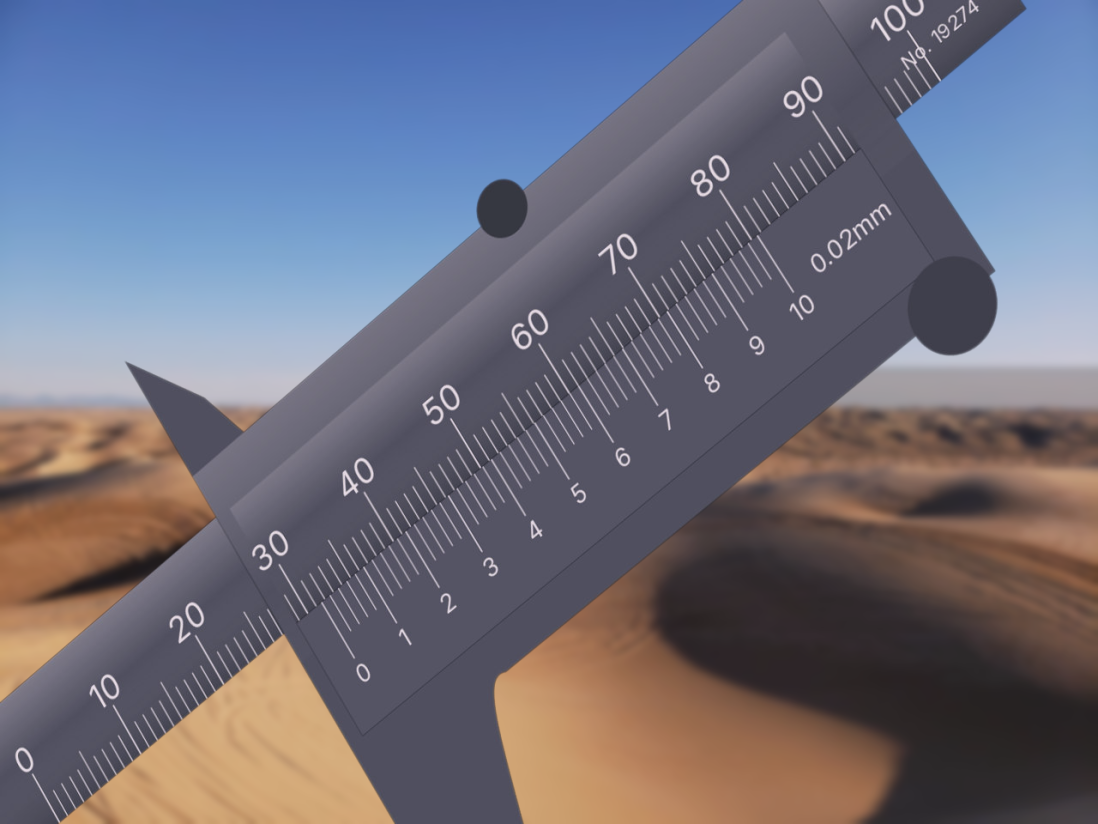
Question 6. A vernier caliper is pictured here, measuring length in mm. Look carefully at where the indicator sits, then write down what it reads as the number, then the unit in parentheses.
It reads 31.6 (mm)
